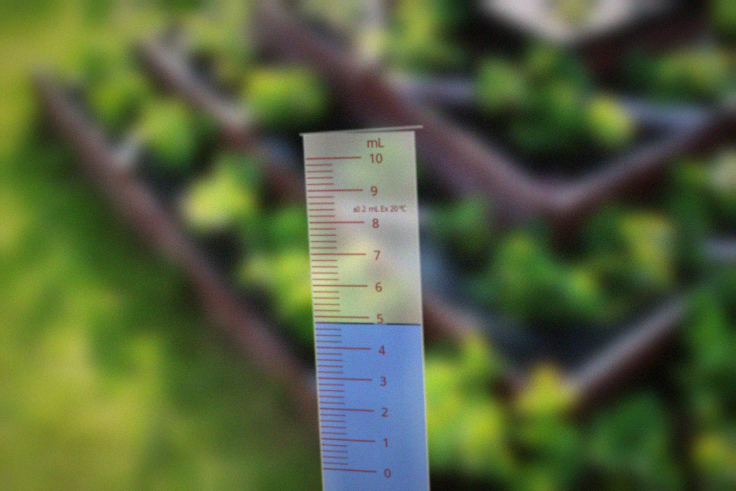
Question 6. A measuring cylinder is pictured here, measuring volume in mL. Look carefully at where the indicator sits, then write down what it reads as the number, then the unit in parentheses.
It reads 4.8 (mL)
